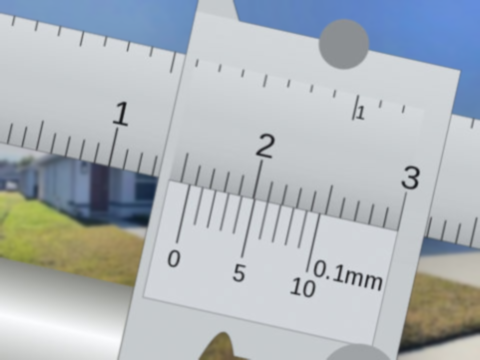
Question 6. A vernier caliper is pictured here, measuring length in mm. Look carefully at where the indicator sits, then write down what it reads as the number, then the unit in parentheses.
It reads 15.6 (mm)
